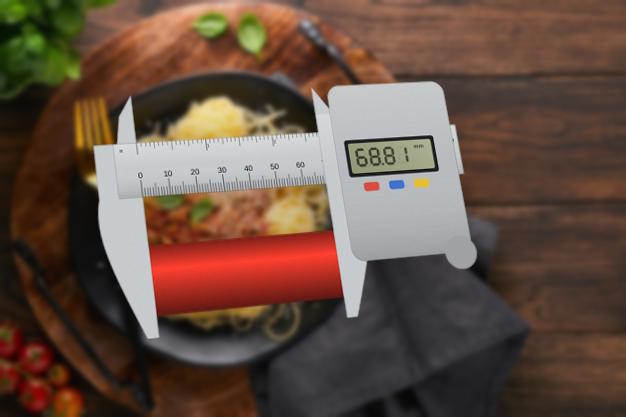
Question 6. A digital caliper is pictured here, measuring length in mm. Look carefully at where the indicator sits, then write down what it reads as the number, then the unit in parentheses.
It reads 68.81 (mm)
